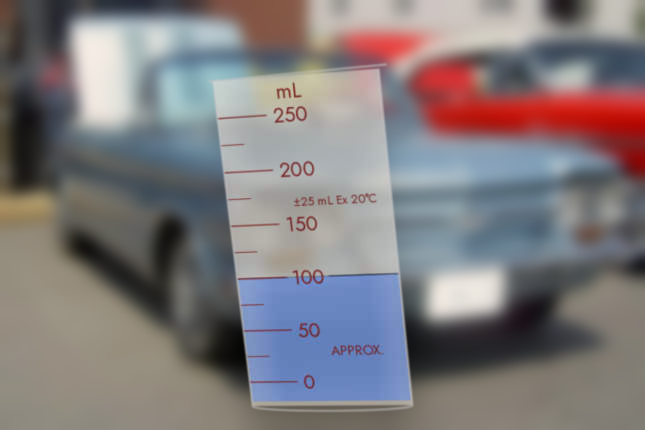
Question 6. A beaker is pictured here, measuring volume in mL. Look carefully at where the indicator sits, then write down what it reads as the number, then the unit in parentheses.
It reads 100 (mL)
